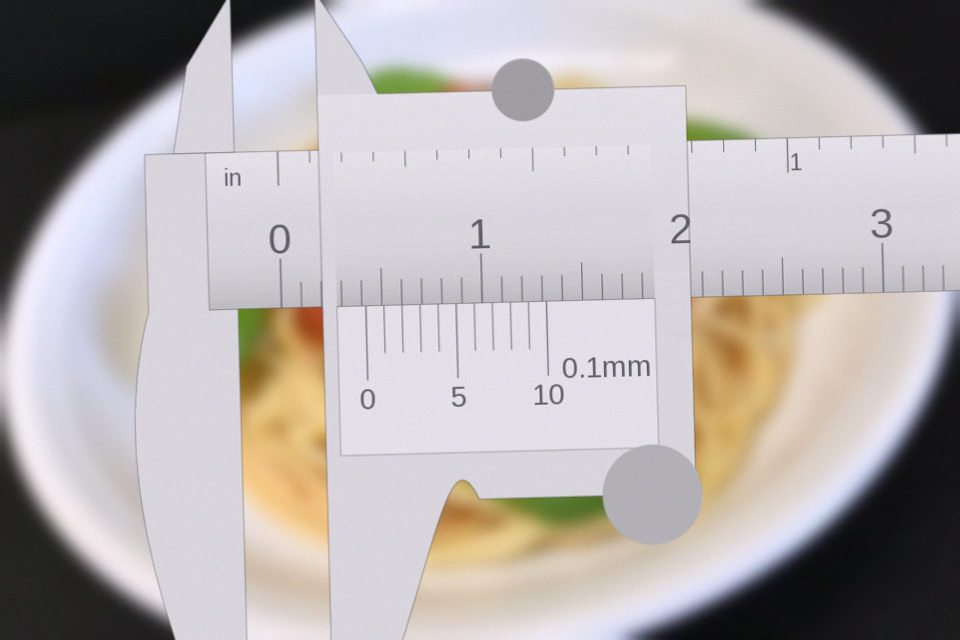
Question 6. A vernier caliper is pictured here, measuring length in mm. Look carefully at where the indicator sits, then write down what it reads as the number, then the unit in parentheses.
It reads 4.2 (mm)
